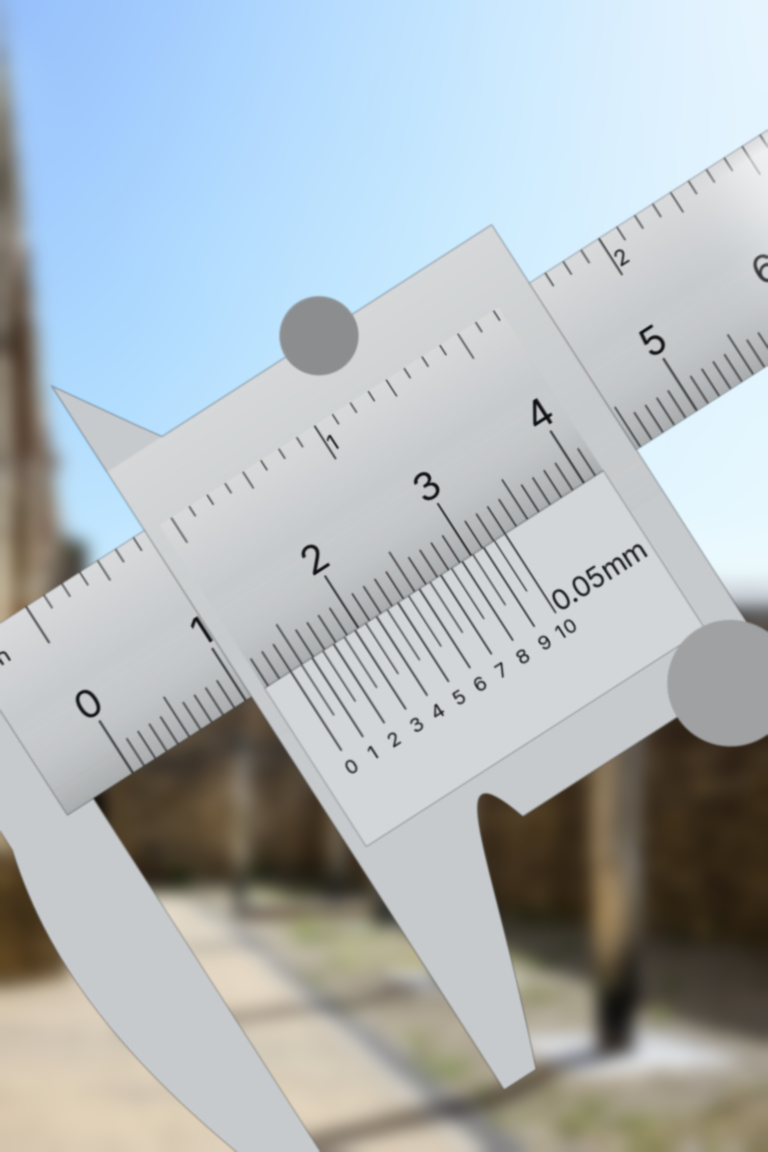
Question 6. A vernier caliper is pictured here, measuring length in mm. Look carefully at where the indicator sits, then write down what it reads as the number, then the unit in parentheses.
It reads 14.0 (mm)
